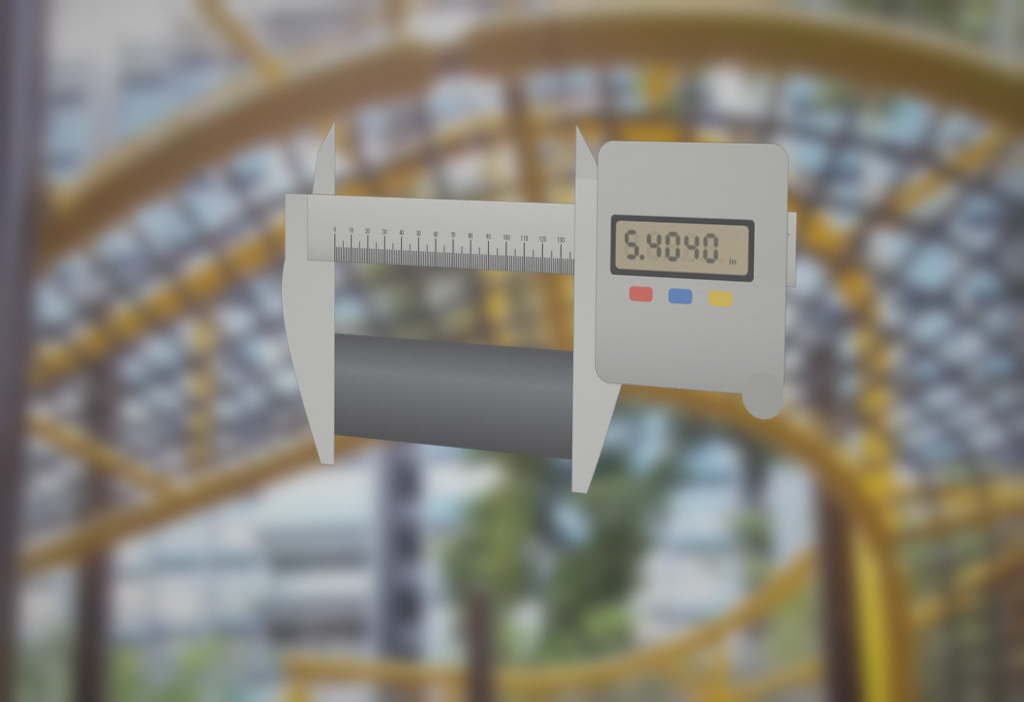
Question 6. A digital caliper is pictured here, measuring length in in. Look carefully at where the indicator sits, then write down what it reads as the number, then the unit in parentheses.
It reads 5.4040 (in)
